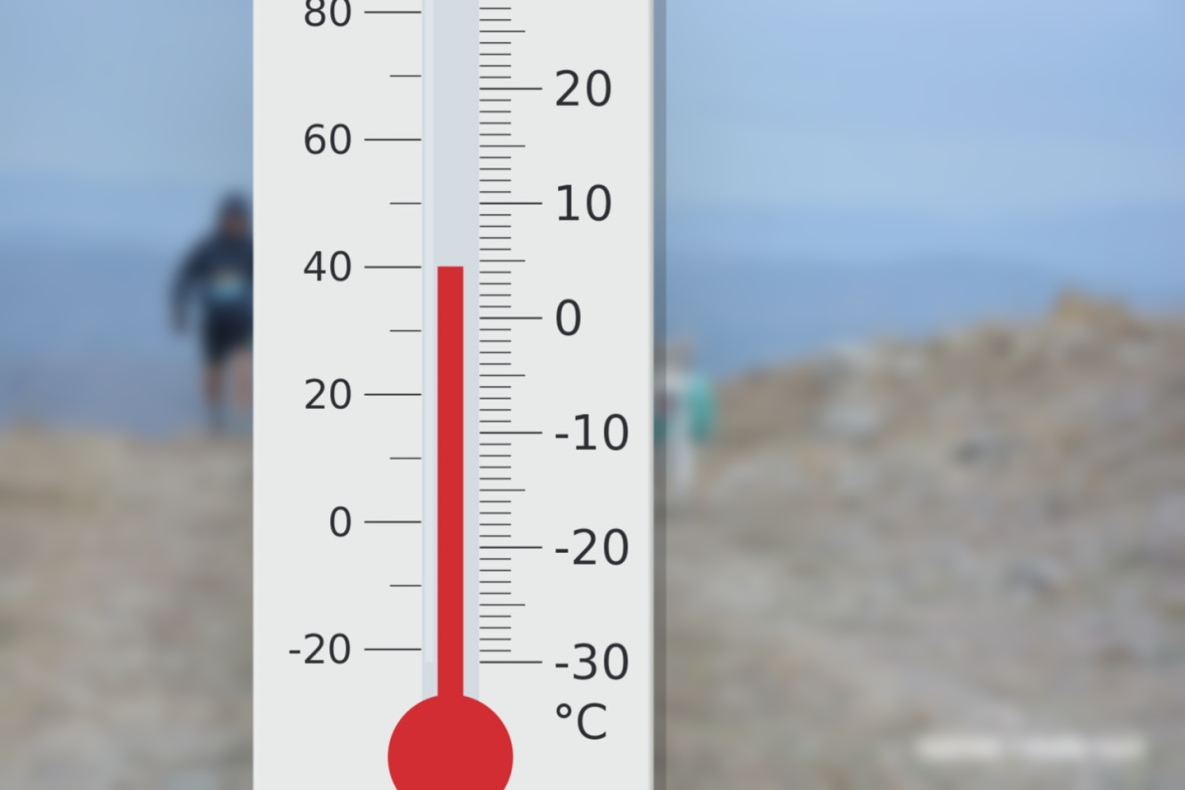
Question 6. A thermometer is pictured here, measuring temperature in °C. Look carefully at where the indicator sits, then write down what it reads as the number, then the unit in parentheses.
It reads 4.5 (°C)
